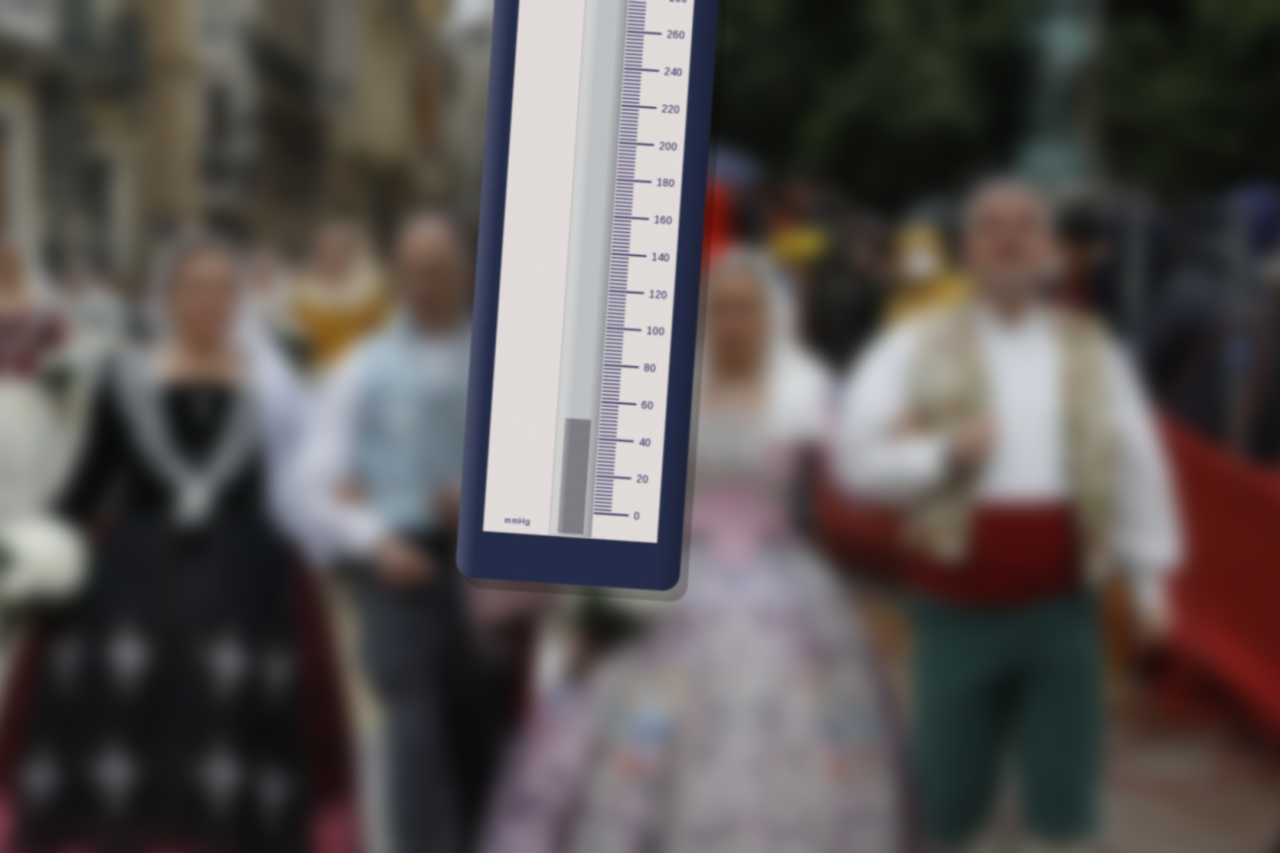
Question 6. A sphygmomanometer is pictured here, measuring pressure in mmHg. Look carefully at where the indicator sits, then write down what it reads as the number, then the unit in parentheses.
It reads 50 (mmHg)
